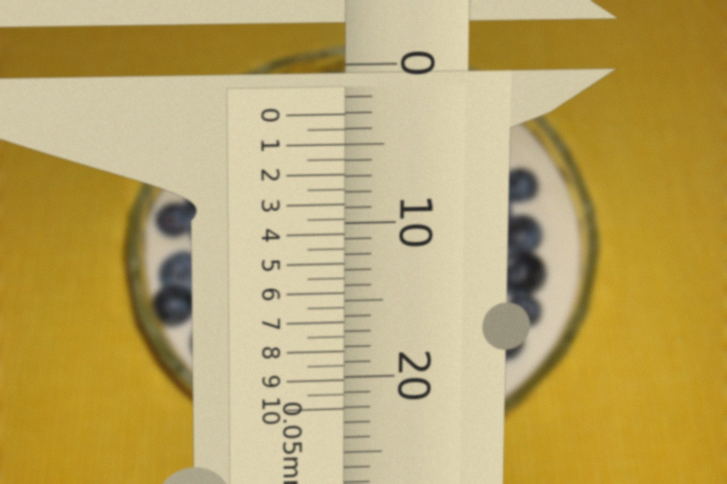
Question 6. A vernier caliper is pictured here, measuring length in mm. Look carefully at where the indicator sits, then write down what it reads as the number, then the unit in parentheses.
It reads 3.1 (mm)
